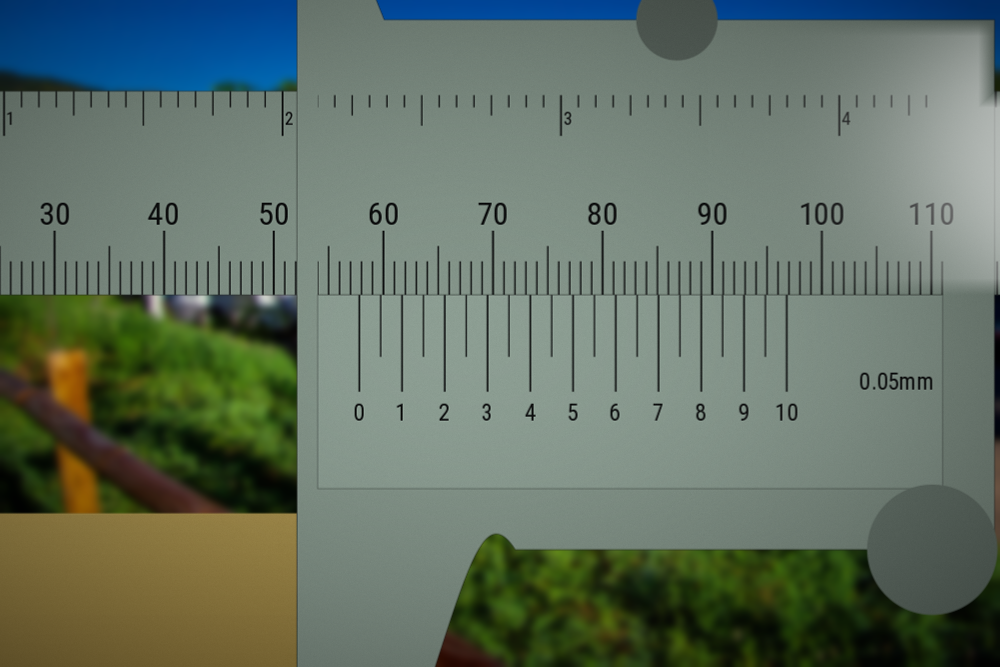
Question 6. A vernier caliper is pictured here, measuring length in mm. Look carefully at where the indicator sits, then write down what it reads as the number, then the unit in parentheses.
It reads 57.8 (mm)
